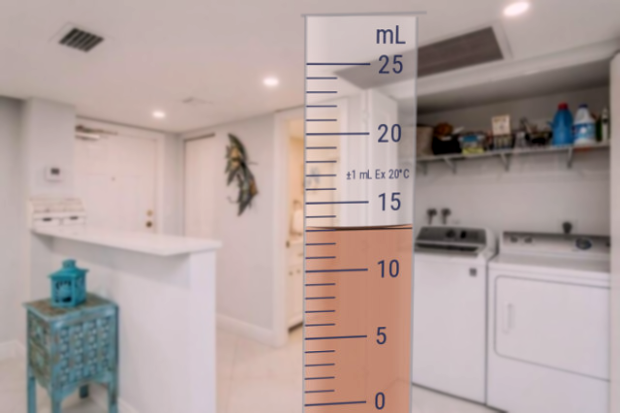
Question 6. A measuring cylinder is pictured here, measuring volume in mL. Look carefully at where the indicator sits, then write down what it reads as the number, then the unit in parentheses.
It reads 13 (mL)
